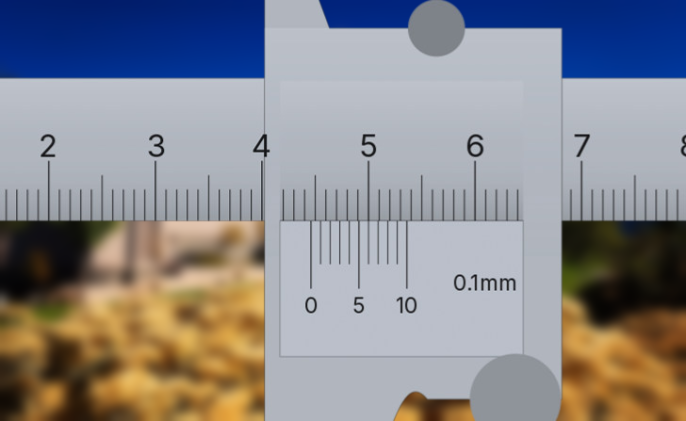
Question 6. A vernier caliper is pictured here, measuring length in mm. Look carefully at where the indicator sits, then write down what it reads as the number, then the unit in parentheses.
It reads 44.6 (mm)
